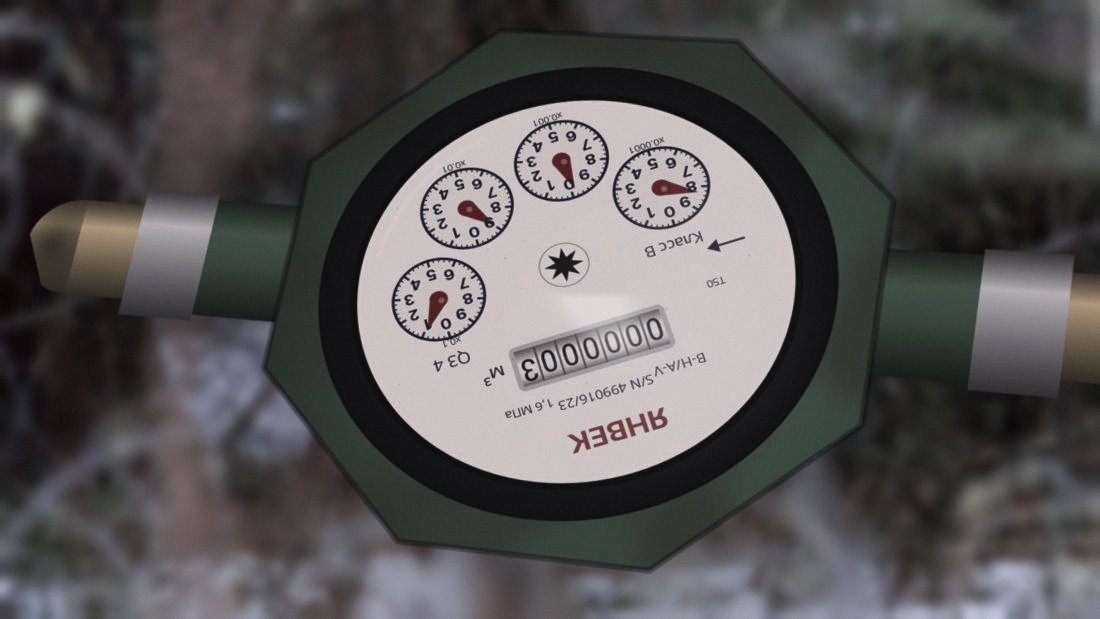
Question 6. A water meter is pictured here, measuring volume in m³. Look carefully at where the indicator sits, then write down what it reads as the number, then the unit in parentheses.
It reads 3.0898 (m³)
